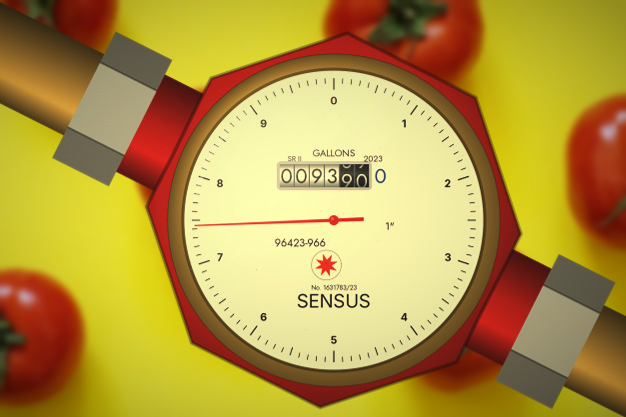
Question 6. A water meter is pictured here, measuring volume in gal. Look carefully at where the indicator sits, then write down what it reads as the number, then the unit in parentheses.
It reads 93897.4 (gal)
